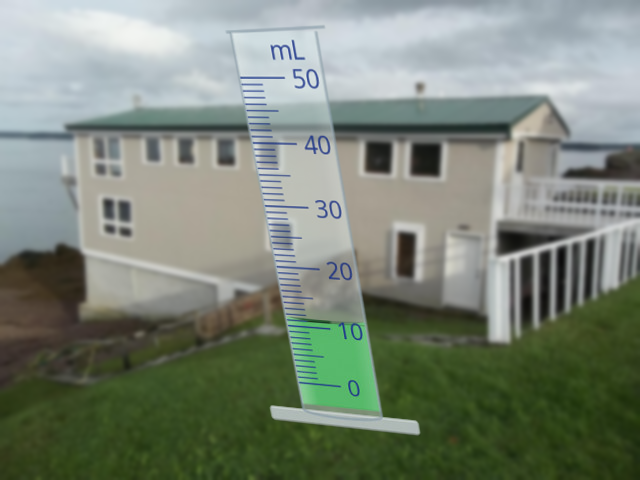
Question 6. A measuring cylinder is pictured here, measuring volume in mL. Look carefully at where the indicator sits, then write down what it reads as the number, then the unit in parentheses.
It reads 11 (mL)
